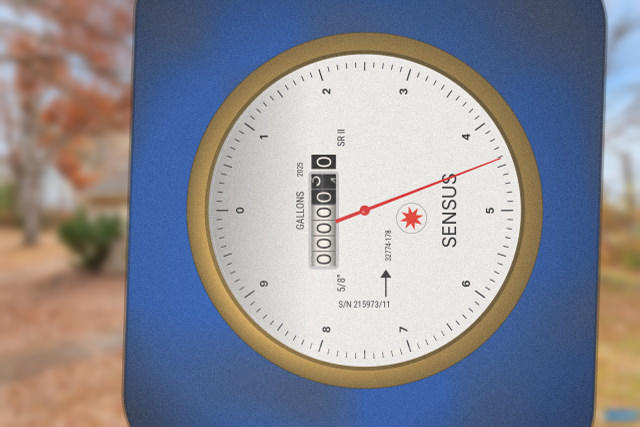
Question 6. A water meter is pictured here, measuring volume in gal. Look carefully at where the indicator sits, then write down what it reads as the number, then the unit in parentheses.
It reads 34.4 (gal)
